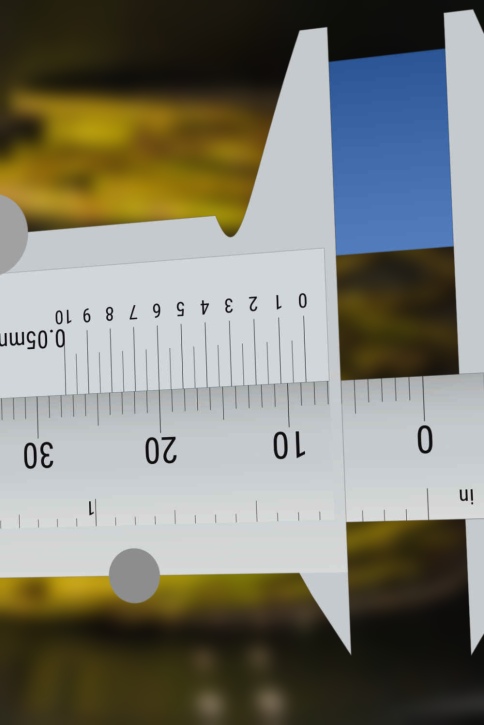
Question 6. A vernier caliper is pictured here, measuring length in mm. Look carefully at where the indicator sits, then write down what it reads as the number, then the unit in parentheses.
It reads 8.6 (mm)
